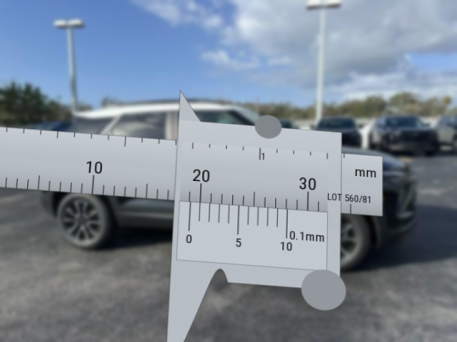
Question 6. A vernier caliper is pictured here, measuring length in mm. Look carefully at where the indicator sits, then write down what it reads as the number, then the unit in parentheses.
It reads 19.1 (mm)
